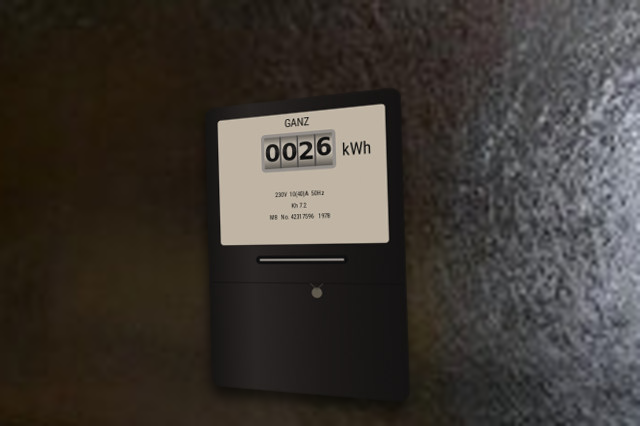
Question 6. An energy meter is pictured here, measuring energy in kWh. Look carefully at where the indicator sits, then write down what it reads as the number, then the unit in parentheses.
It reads 26 (kWh)
